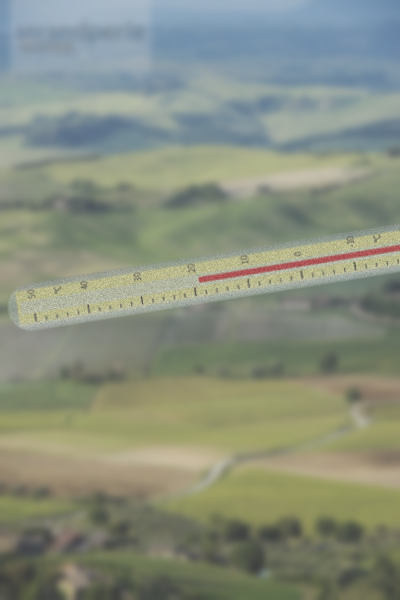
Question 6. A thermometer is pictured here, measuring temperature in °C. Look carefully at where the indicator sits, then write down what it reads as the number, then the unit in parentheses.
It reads 19 (°C)
